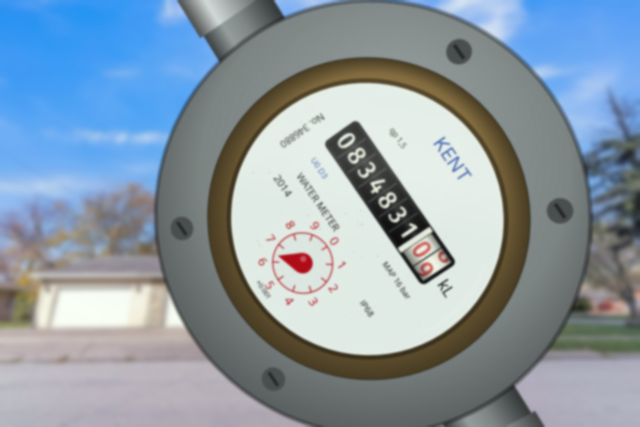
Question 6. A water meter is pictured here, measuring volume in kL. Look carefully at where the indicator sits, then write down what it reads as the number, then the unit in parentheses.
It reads 834831.086 (kL)
